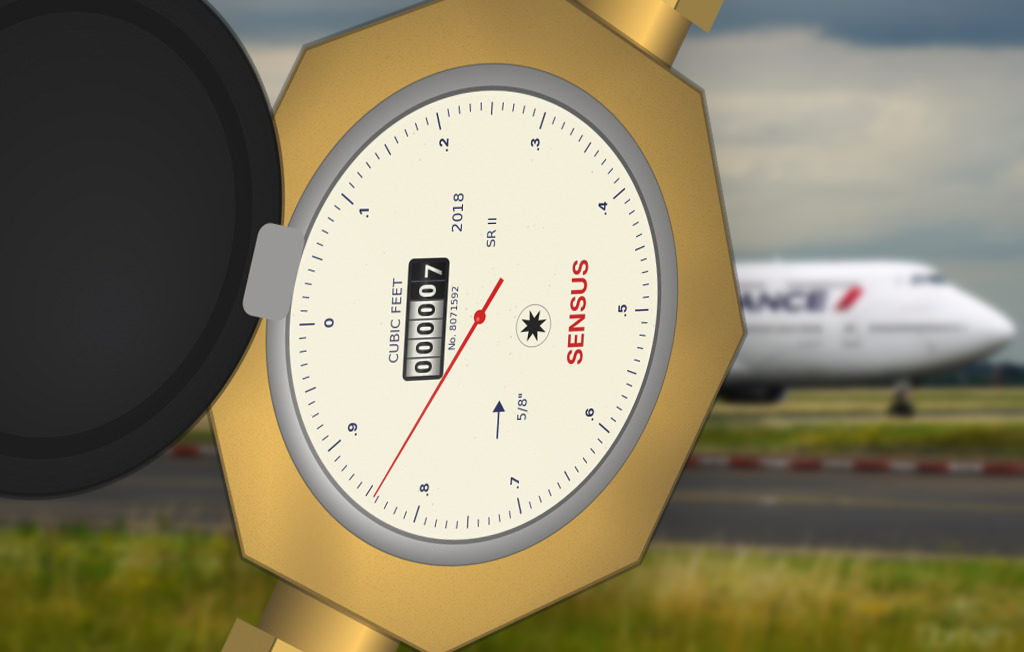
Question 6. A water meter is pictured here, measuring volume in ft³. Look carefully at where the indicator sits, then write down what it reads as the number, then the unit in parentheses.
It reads 6.84 (ft³)
